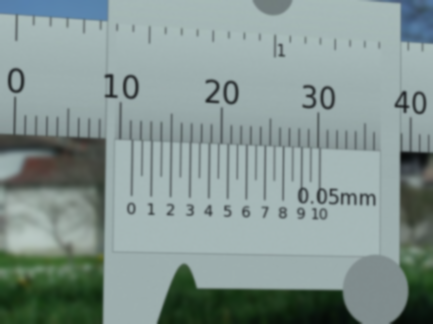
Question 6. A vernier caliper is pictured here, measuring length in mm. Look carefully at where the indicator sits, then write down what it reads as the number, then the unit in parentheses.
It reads 11.2 (mm)
